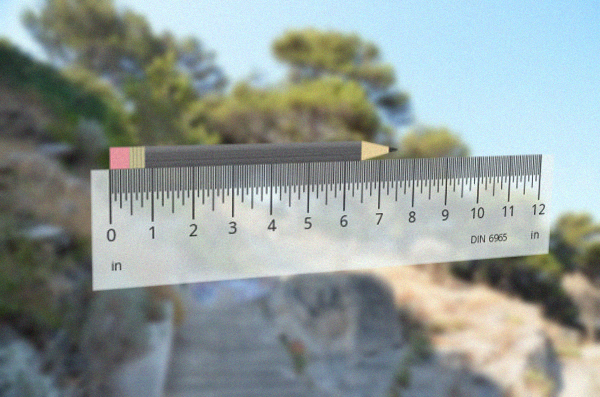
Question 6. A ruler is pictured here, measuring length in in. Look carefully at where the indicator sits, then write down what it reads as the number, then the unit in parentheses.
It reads 7.5 (in)
